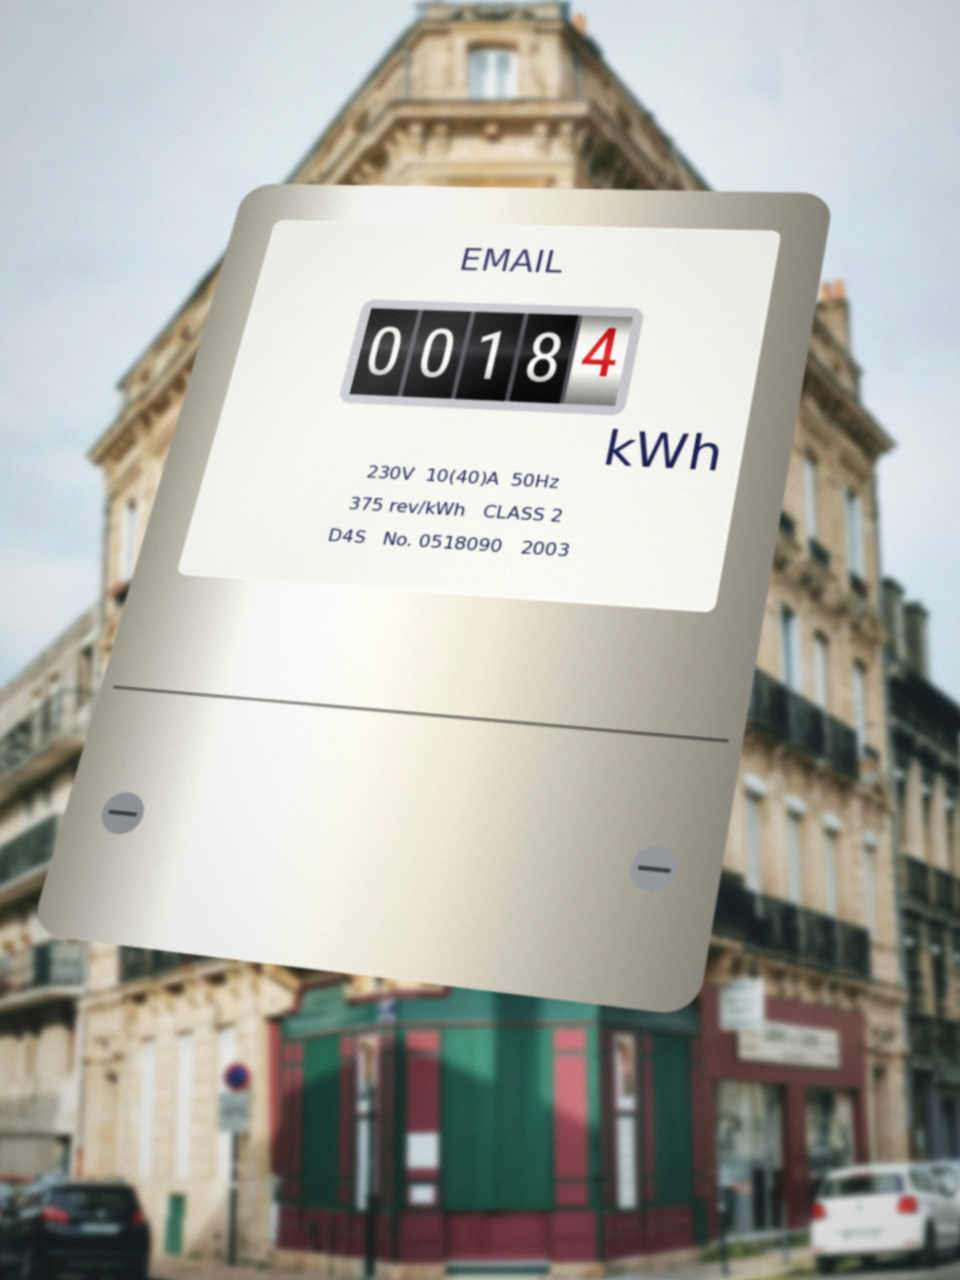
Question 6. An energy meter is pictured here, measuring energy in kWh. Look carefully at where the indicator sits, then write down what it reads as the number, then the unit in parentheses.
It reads 18.4 (kWh)
